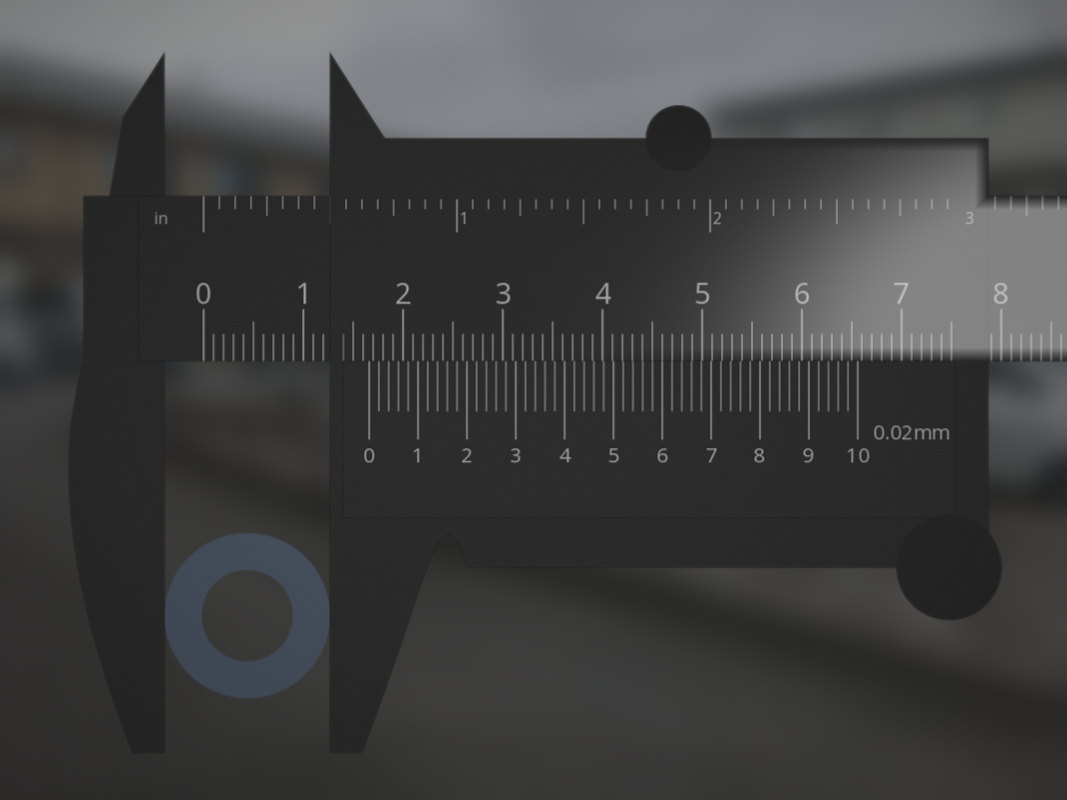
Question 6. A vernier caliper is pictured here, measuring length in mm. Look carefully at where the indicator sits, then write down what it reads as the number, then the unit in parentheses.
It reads 16.6 (mm)
